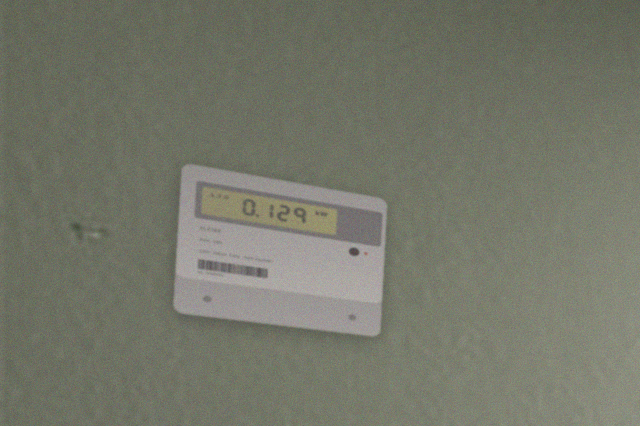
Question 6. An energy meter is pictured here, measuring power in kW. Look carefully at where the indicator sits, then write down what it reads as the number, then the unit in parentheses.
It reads 0.129 (kW)
